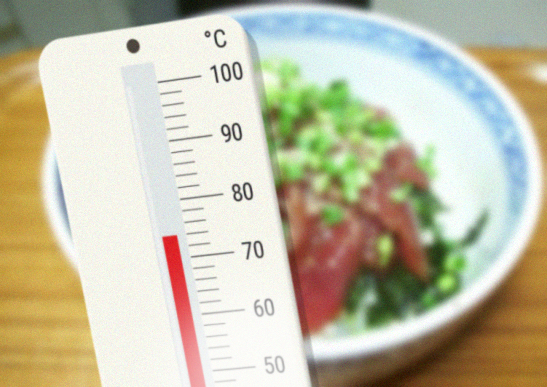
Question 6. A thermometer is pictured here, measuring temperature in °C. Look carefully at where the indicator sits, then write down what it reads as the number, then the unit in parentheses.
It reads 74 (°C)
